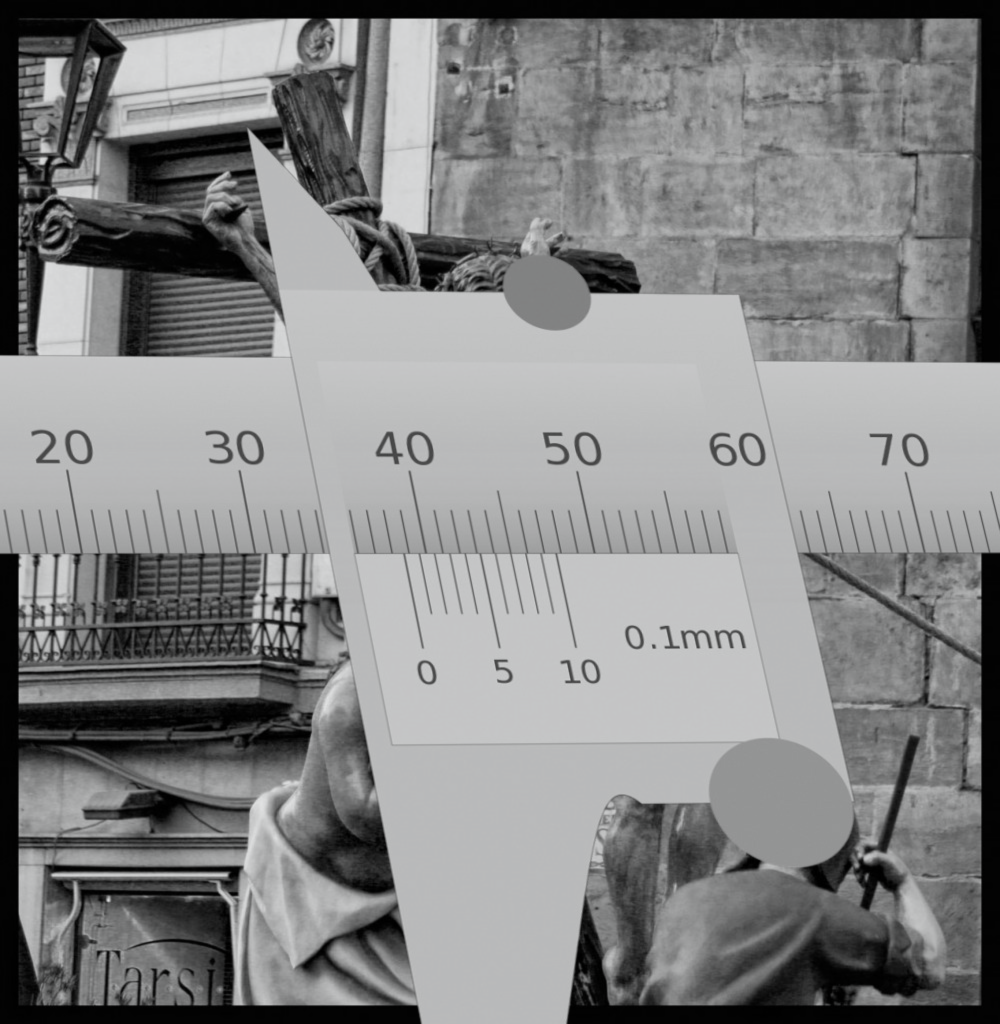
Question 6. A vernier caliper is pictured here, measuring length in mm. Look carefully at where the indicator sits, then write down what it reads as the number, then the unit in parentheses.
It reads 38.7 (mm)
